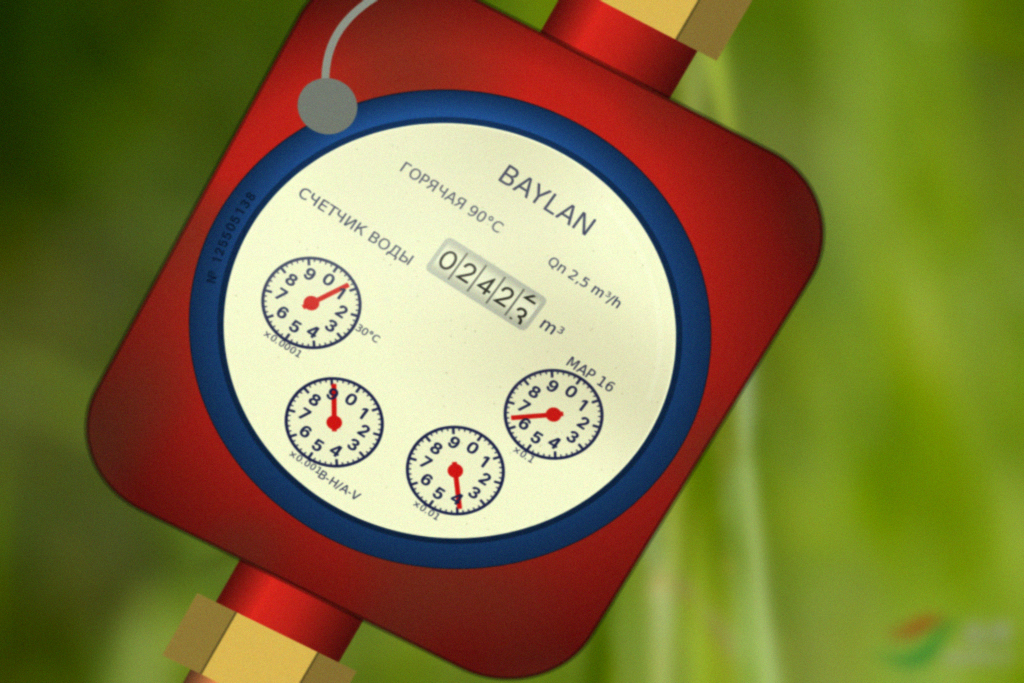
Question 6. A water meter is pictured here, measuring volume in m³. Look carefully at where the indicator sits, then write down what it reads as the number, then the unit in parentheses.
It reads 2422.6390 (m³)
